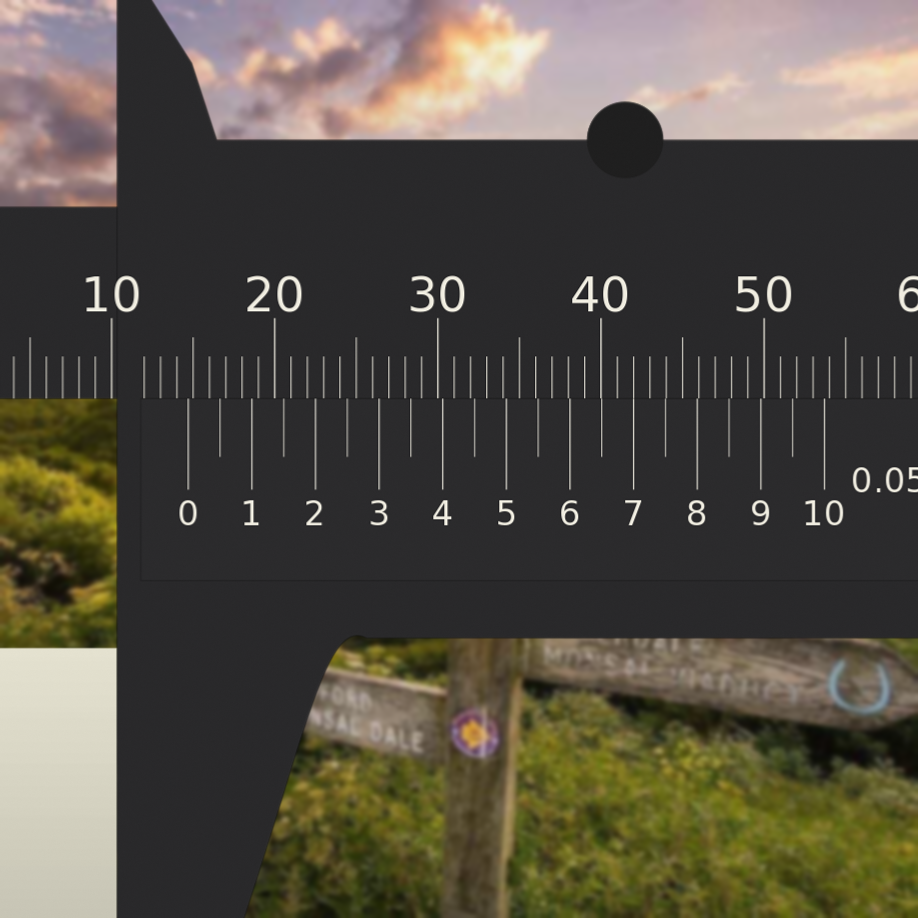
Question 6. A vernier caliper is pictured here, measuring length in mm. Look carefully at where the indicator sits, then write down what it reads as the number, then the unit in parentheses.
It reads 14.7 (mm)
